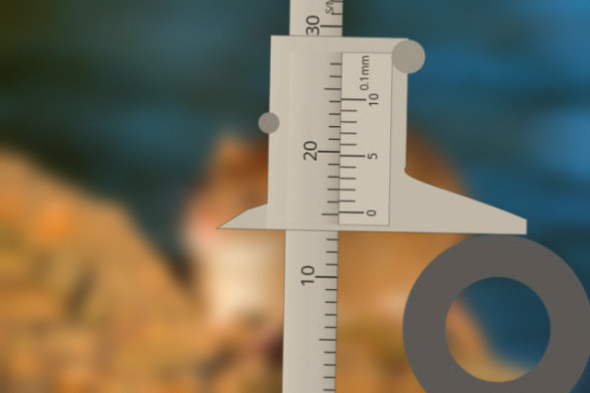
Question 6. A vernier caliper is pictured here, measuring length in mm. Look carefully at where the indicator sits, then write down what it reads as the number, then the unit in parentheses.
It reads 15.2 (mm)
